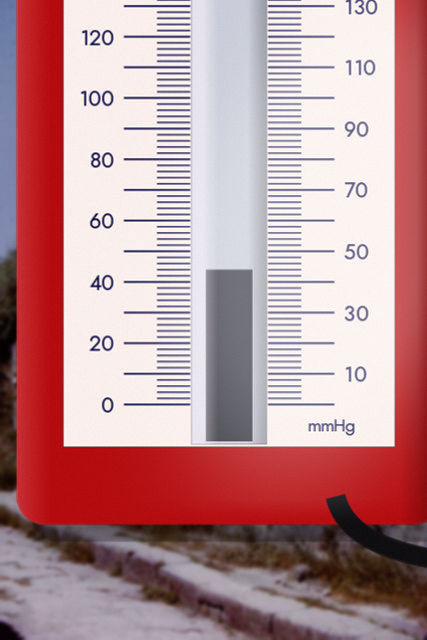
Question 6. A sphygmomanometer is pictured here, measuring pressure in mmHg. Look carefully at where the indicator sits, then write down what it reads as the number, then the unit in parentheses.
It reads 44 (mmHg)
